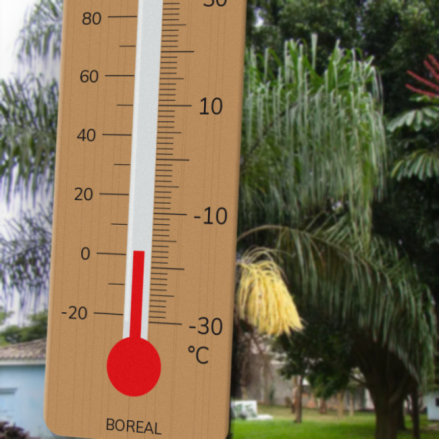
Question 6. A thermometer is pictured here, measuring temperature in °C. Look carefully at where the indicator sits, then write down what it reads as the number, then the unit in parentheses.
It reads -17 (°C)
